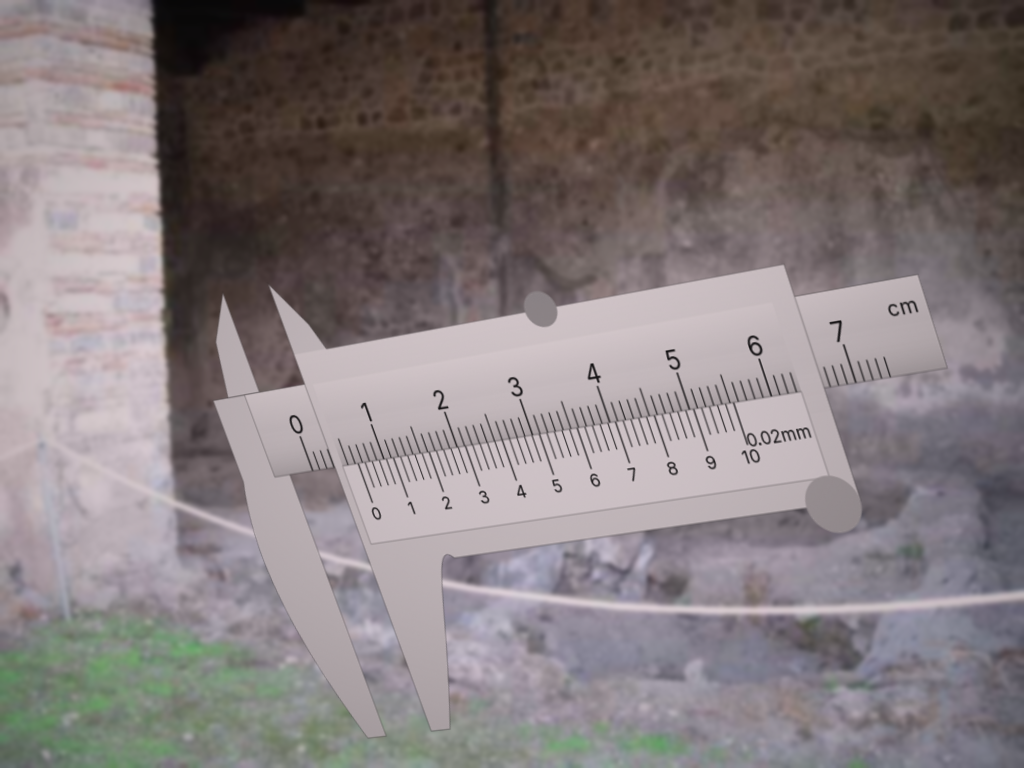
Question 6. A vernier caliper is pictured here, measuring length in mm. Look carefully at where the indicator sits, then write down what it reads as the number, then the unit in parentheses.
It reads 6.4 (mm)
